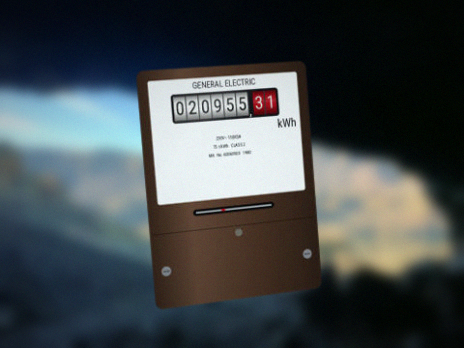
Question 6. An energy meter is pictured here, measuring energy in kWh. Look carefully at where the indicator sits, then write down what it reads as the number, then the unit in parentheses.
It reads 20955.31 (kWh)
